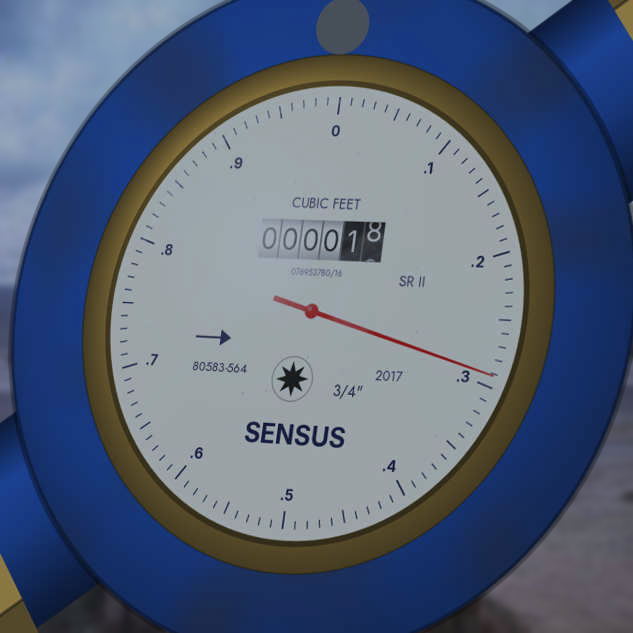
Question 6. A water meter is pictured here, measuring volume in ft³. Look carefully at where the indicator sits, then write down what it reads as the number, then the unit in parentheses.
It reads 18.29 (ft³)
